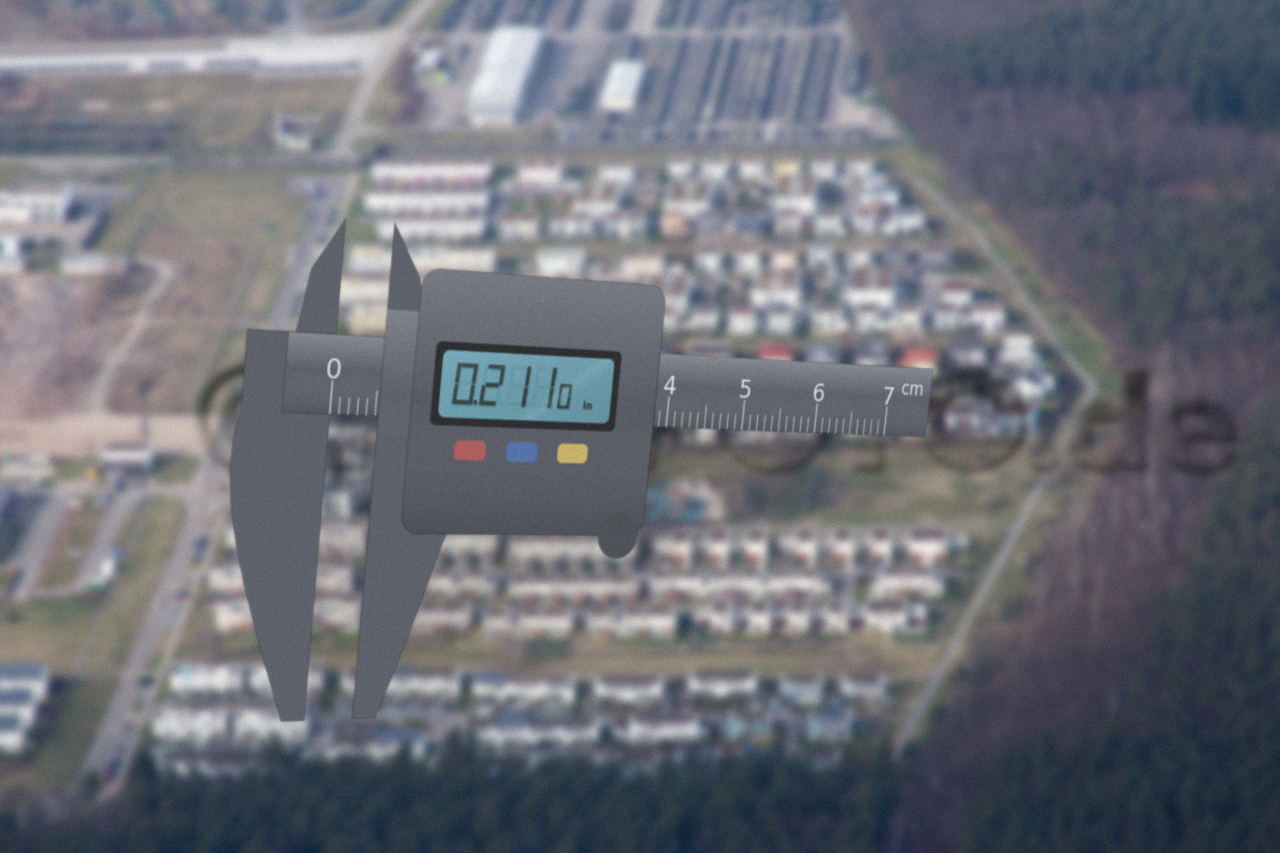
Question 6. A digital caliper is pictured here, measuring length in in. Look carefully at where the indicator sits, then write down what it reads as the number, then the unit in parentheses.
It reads 0.2110 (in)
